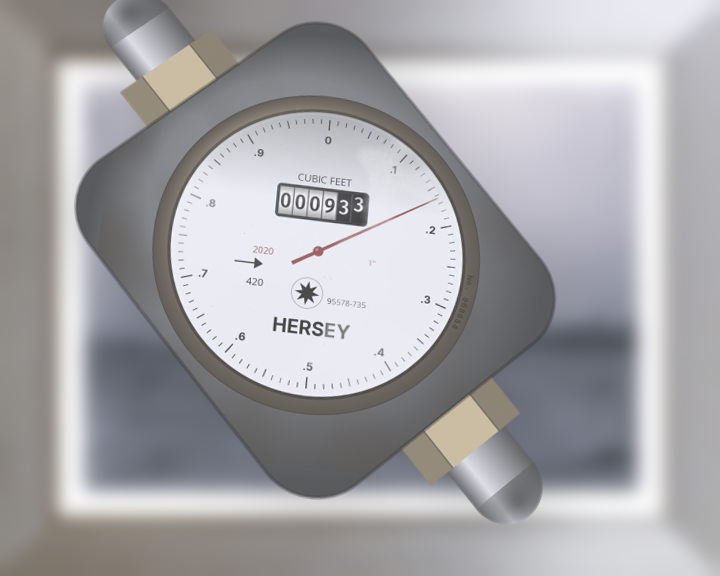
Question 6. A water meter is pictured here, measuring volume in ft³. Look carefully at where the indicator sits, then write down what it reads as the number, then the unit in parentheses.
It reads 933.16 (ft³)
